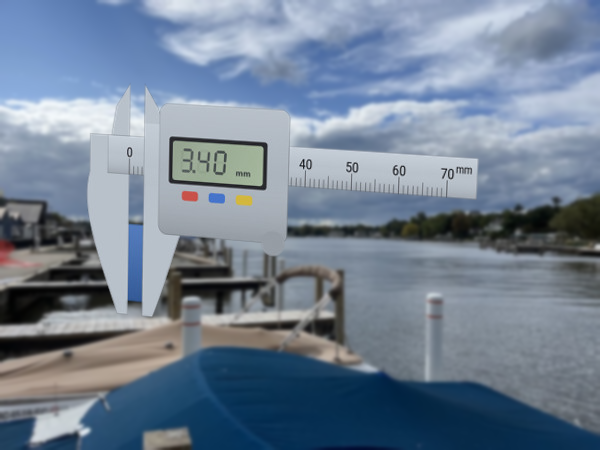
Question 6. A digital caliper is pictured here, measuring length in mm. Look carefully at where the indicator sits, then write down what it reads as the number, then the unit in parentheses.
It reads 3.40 (mm)
